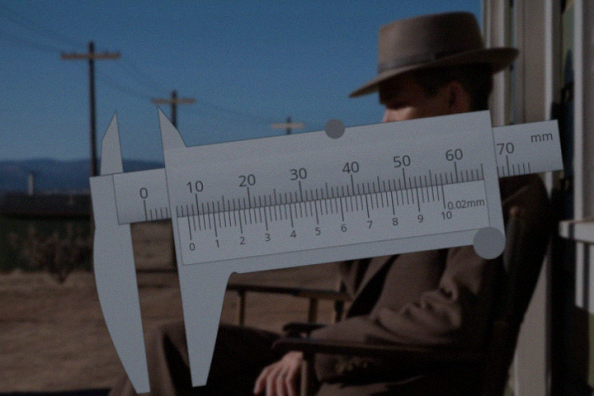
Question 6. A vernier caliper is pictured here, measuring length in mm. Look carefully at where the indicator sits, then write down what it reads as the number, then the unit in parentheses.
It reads 8.0 (mm)
